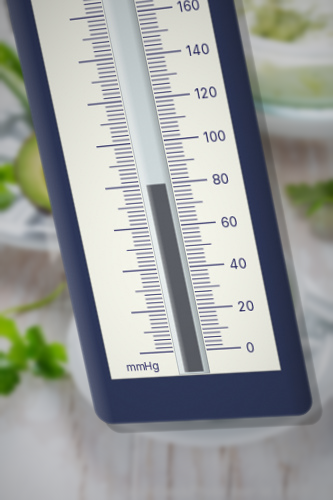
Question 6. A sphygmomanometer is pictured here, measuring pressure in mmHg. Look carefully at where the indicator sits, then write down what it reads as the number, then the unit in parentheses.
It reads 80 (mmHg)
